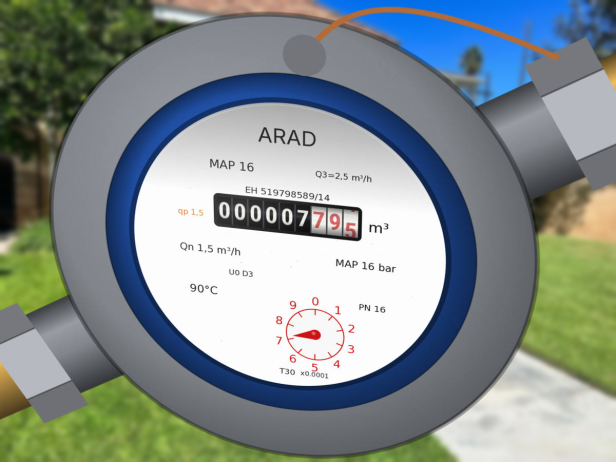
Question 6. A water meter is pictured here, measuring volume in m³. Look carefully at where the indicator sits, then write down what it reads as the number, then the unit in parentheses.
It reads 7.7947 (m³)
